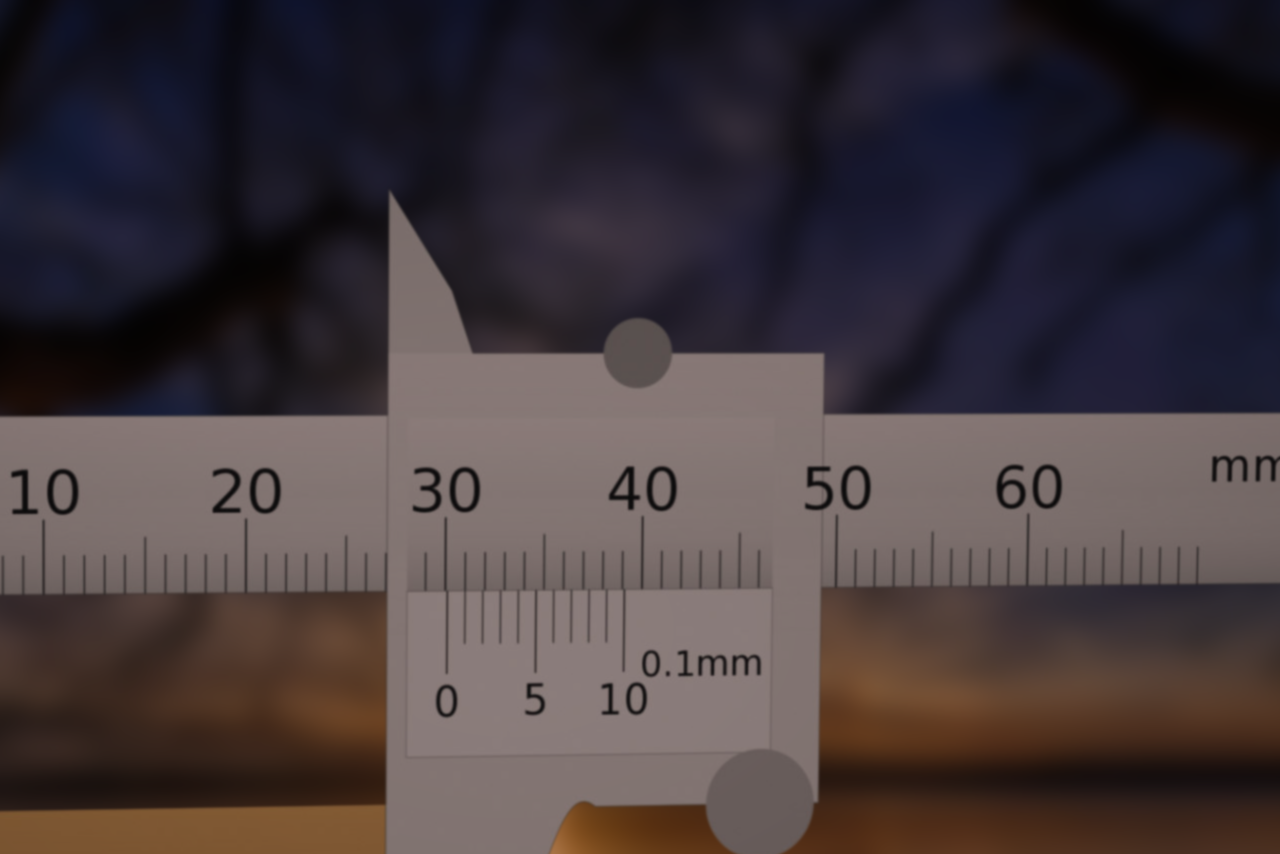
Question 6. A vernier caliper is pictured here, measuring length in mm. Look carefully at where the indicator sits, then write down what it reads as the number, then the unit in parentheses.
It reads 30.1 (mm)
